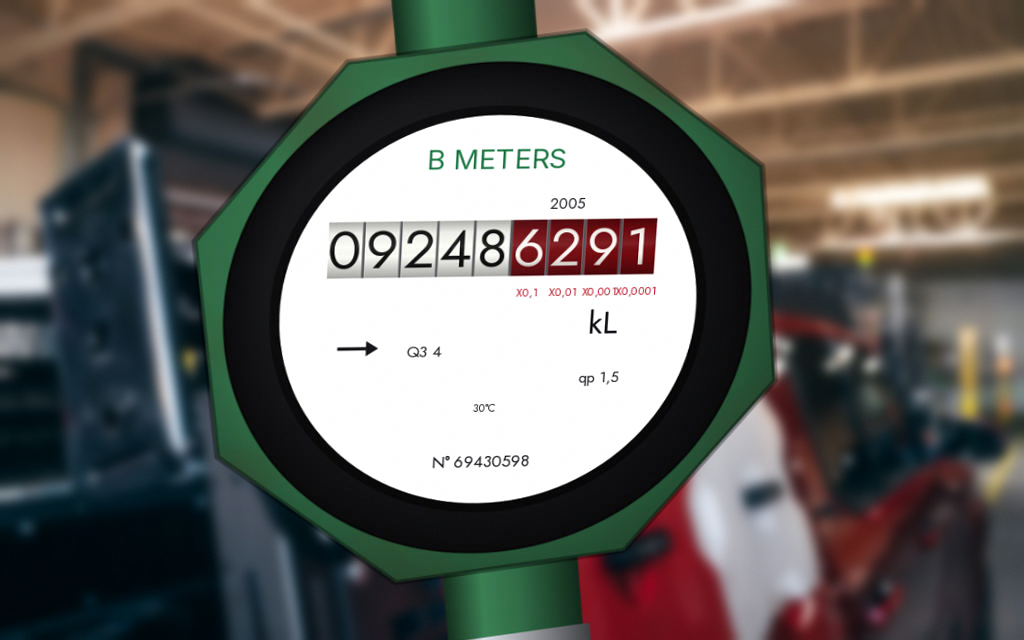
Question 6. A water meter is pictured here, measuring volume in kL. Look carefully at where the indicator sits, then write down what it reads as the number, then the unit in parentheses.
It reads 9248.6291 (kL)
